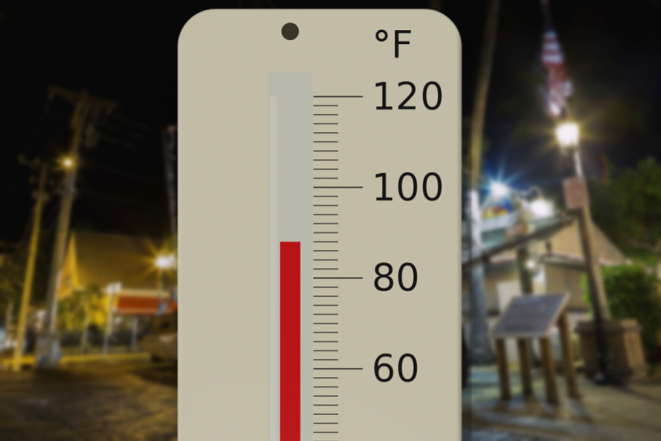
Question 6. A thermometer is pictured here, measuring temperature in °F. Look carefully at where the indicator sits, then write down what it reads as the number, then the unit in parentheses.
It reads 88 (°F)
